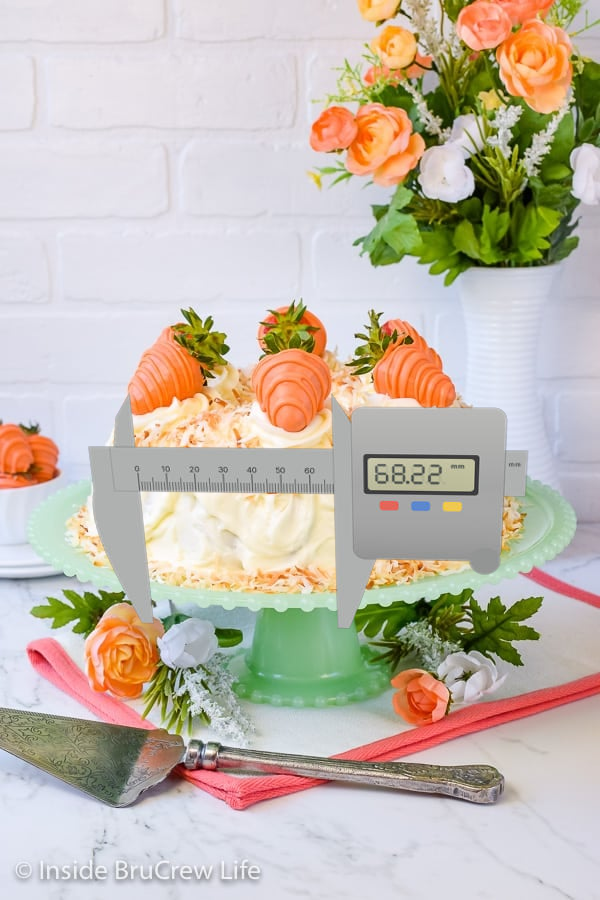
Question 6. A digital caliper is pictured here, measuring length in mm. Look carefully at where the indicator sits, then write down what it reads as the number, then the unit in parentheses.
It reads 68.22 (mm)
